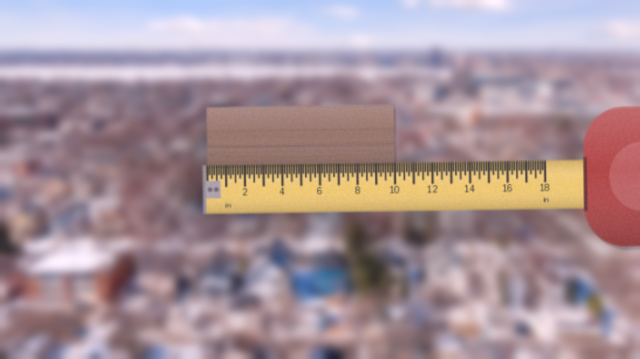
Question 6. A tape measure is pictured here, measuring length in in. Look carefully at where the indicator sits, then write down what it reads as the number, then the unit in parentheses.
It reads 10 (in)
